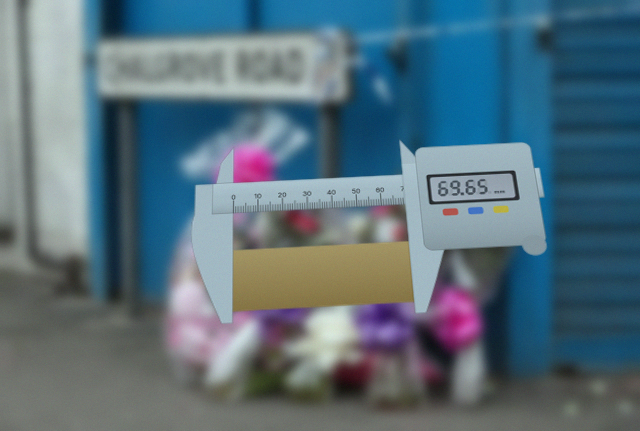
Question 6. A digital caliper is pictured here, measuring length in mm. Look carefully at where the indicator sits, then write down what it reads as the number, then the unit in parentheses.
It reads 69.65 (mm)
